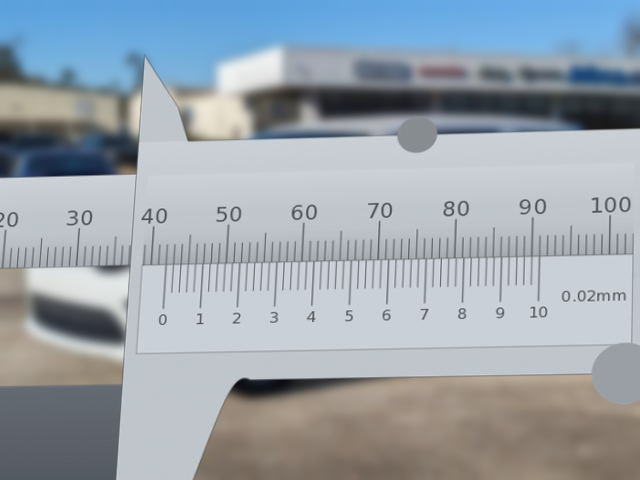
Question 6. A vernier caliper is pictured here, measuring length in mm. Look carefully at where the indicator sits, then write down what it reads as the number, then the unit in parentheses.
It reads 42.0 (mm)
